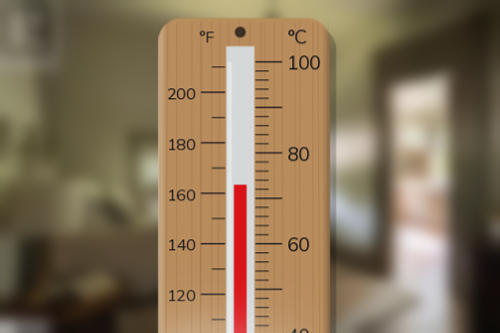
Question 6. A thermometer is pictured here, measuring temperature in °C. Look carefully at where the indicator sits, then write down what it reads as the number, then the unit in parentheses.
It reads 73 (°C)
